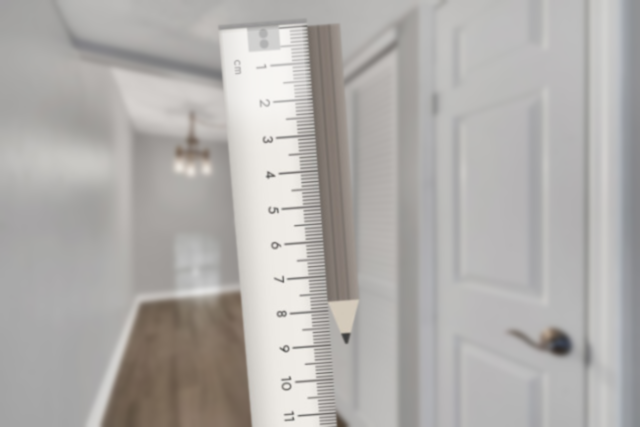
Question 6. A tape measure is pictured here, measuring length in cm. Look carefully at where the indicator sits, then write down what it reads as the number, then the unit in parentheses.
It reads 9 (cm)
